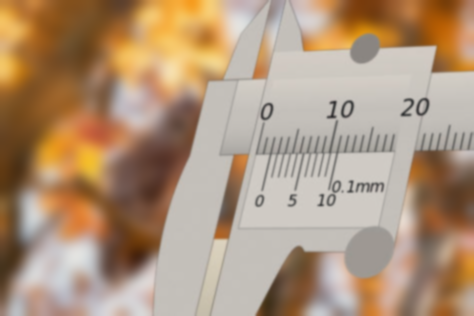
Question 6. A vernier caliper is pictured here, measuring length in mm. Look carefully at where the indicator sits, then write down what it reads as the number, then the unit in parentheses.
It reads 2.0 (mm)
